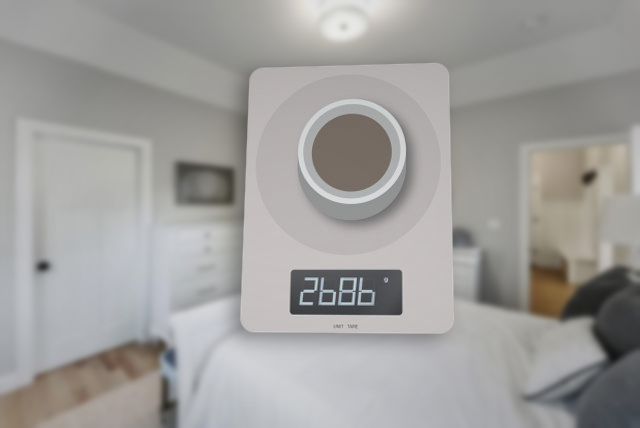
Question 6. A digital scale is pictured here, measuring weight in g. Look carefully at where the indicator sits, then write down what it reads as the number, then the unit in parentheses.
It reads 2686 (g)
